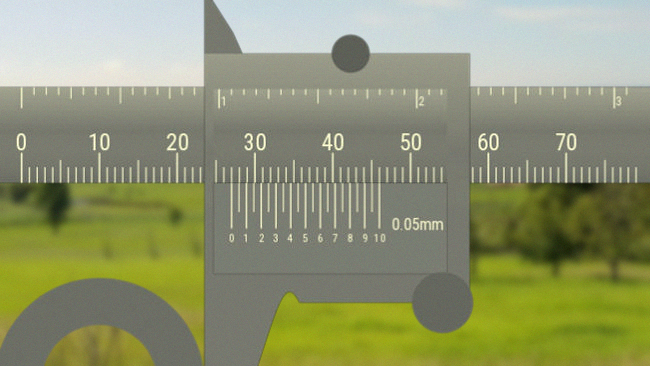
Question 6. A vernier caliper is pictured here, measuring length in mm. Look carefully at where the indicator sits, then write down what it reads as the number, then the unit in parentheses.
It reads 27.0 (mm)
